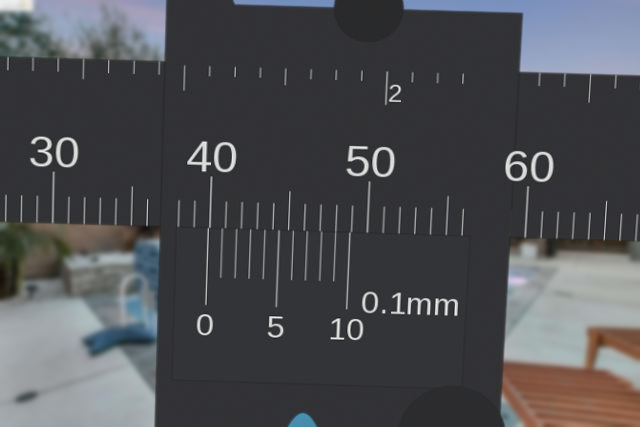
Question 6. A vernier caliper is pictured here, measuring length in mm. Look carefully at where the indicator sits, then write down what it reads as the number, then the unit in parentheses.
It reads 39.9 (mm)
